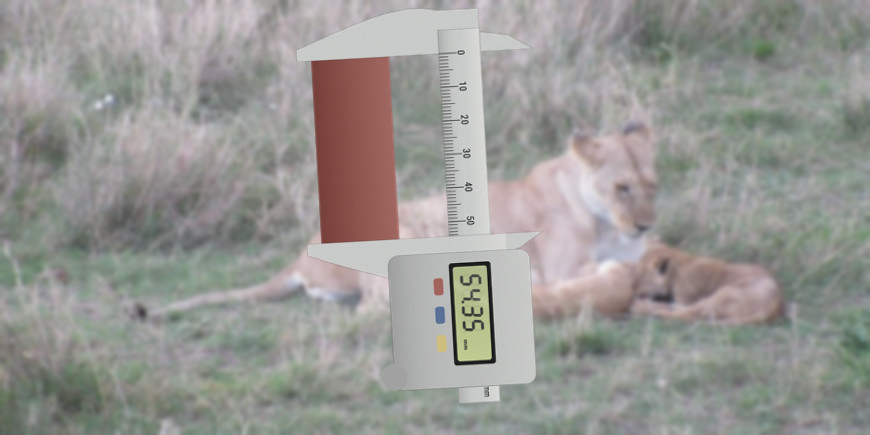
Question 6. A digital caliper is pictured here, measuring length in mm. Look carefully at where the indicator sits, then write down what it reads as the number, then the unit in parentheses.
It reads 54.35 (mm)
